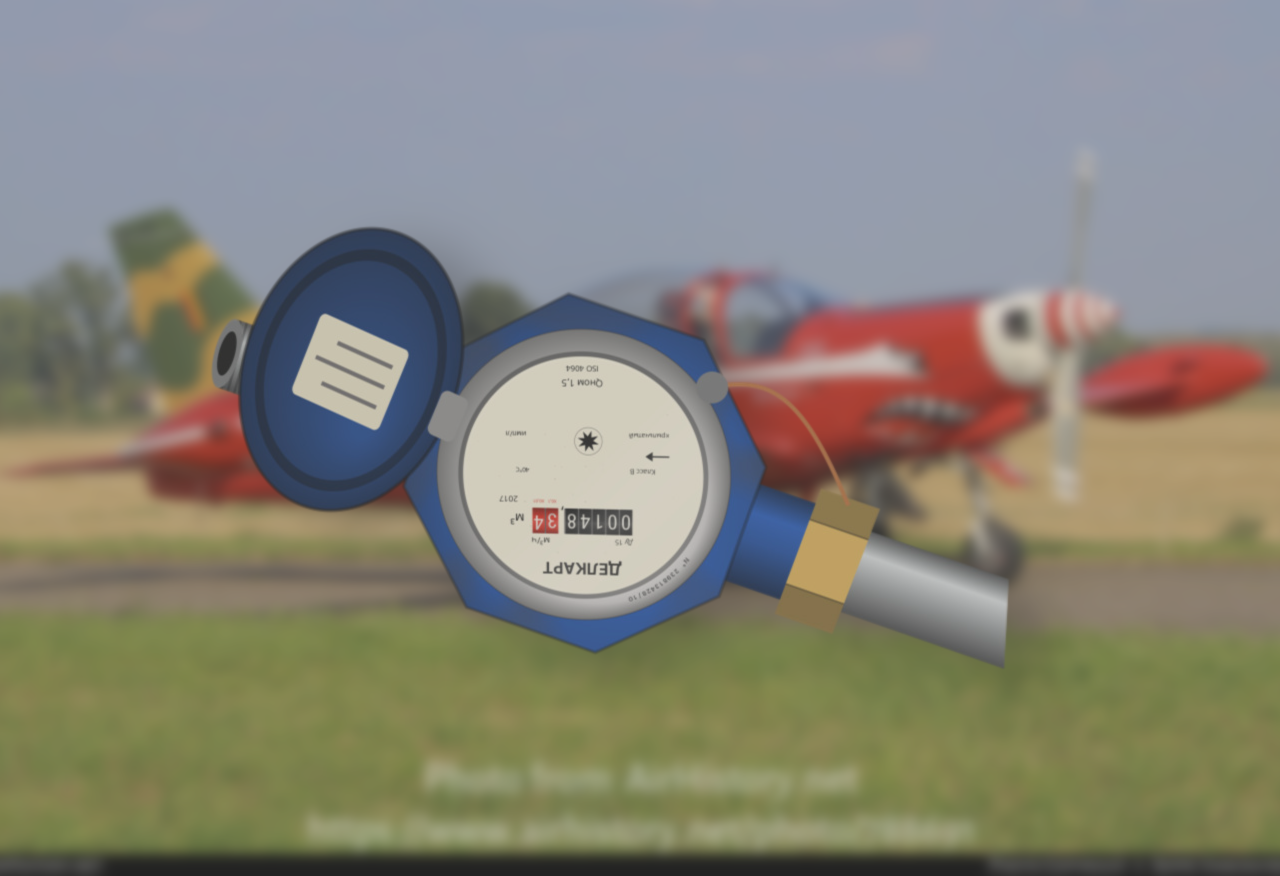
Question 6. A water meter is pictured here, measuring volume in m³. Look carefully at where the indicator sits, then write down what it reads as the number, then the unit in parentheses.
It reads 148.34 (m³)
